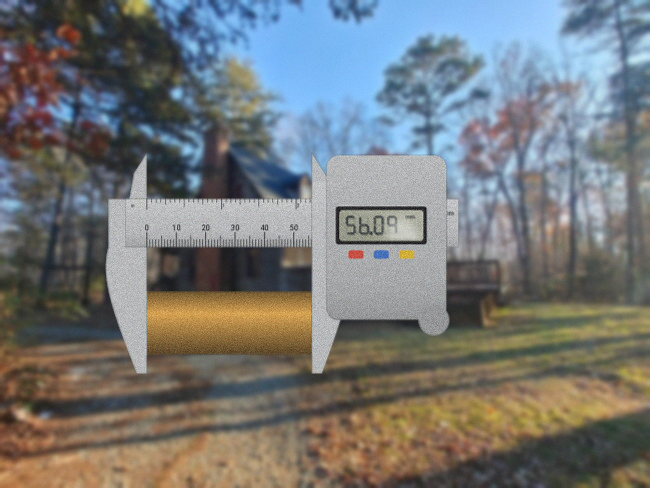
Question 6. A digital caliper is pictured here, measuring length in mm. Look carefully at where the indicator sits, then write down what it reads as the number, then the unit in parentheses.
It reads 56.09 (mm)
